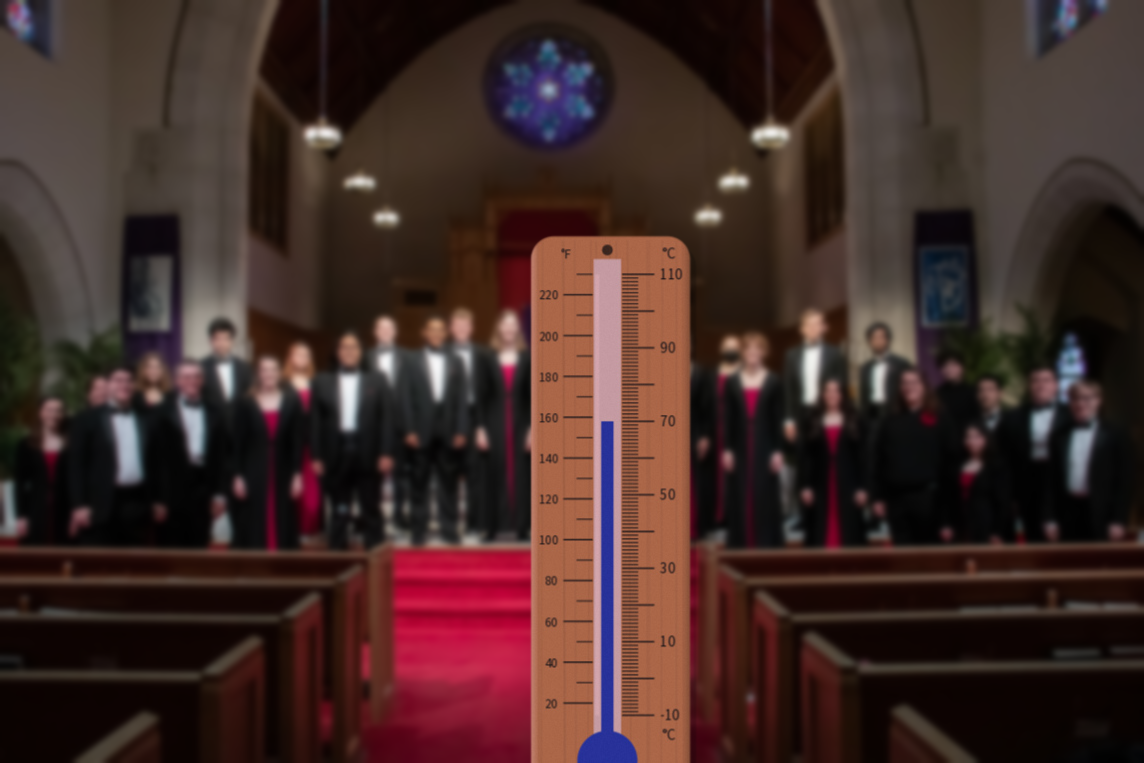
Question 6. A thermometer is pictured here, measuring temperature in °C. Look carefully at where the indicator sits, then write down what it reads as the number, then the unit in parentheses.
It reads 70 (°C)
